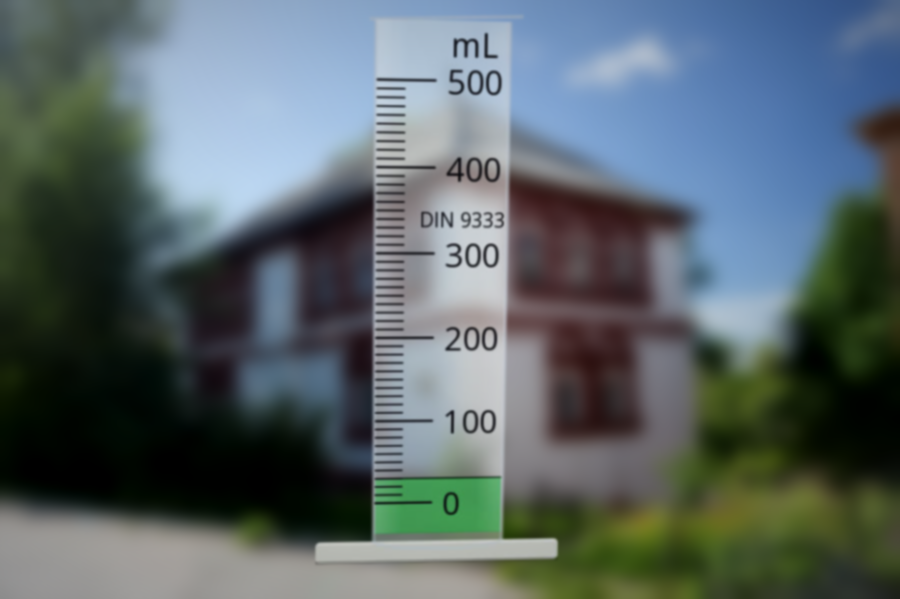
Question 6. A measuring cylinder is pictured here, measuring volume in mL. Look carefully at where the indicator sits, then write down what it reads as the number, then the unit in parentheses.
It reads 30 (mL)
